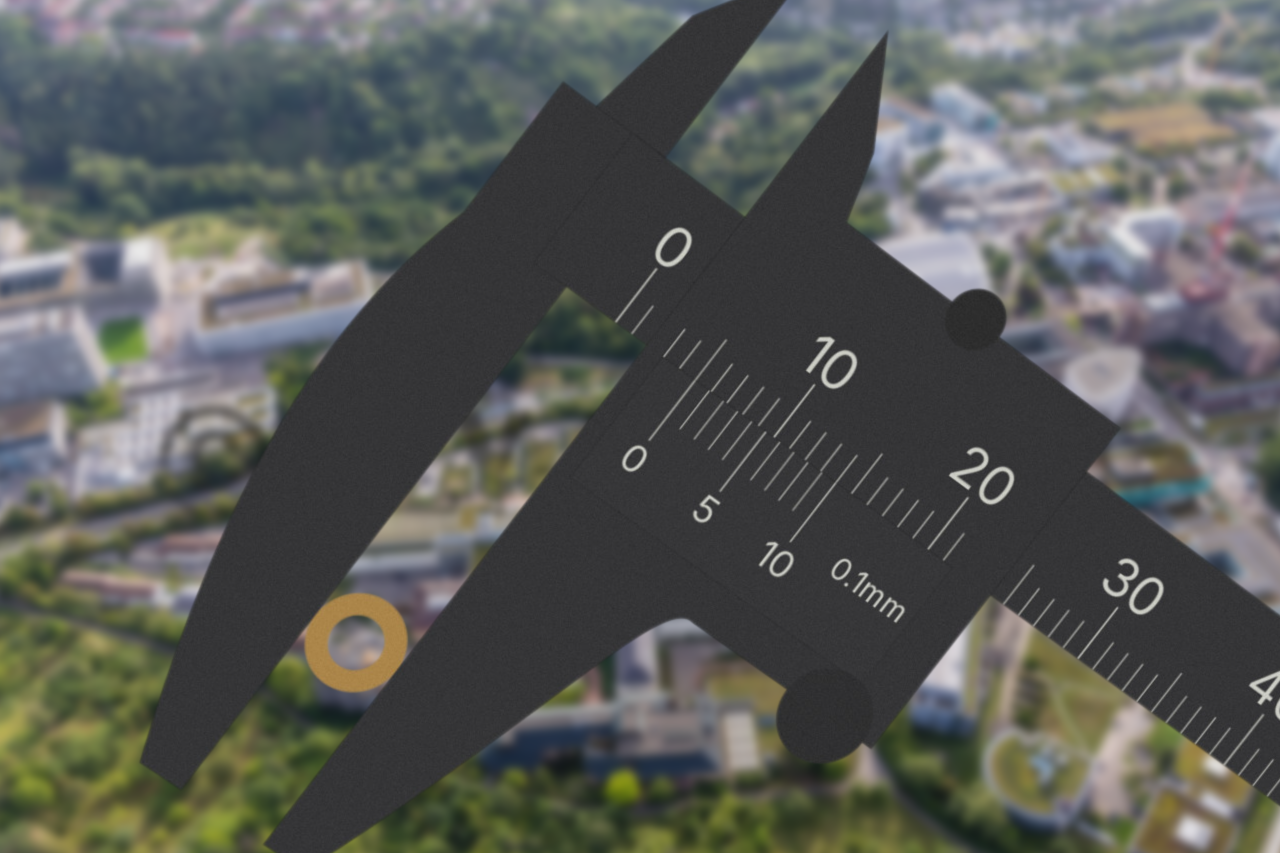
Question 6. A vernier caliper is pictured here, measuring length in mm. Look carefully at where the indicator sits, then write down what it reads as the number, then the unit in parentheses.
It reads 5.0 (mm)
